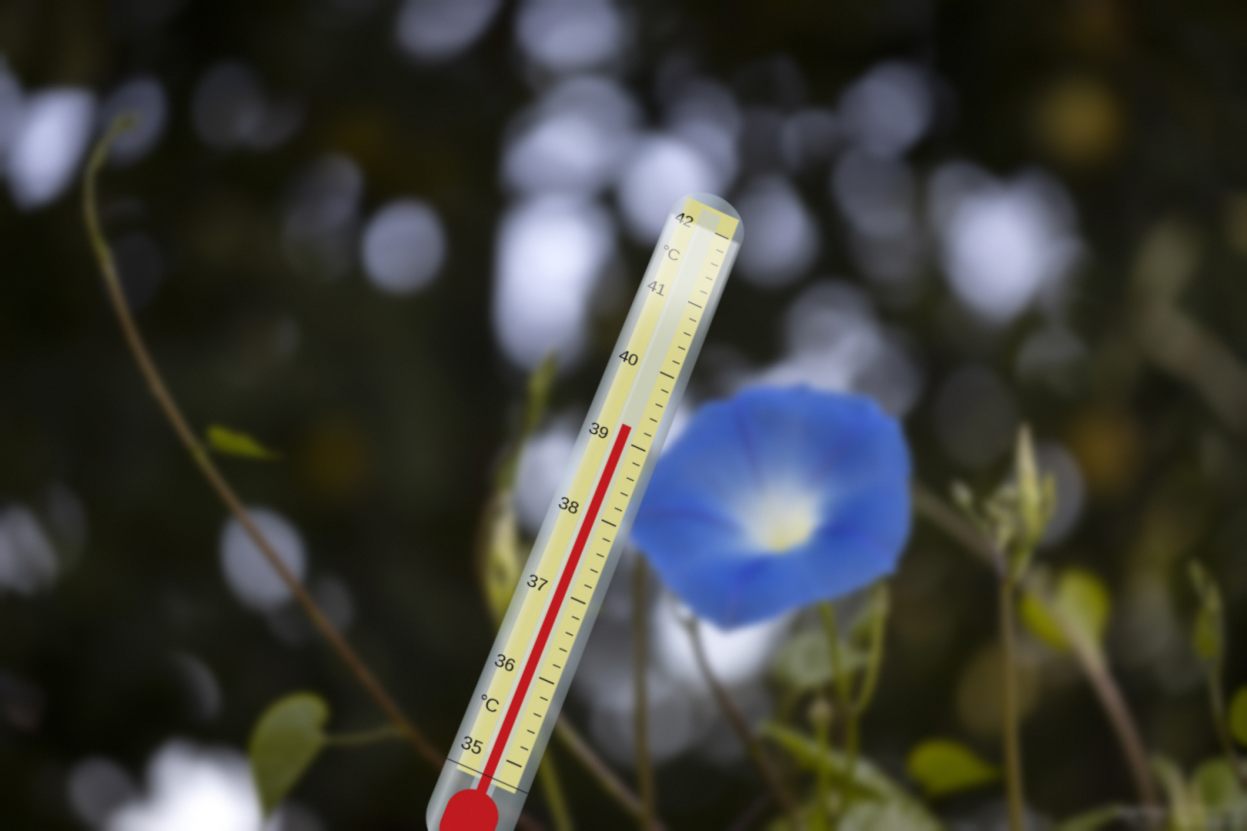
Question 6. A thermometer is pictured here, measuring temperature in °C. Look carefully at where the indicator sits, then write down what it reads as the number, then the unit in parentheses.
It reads 39.2 (°C)
